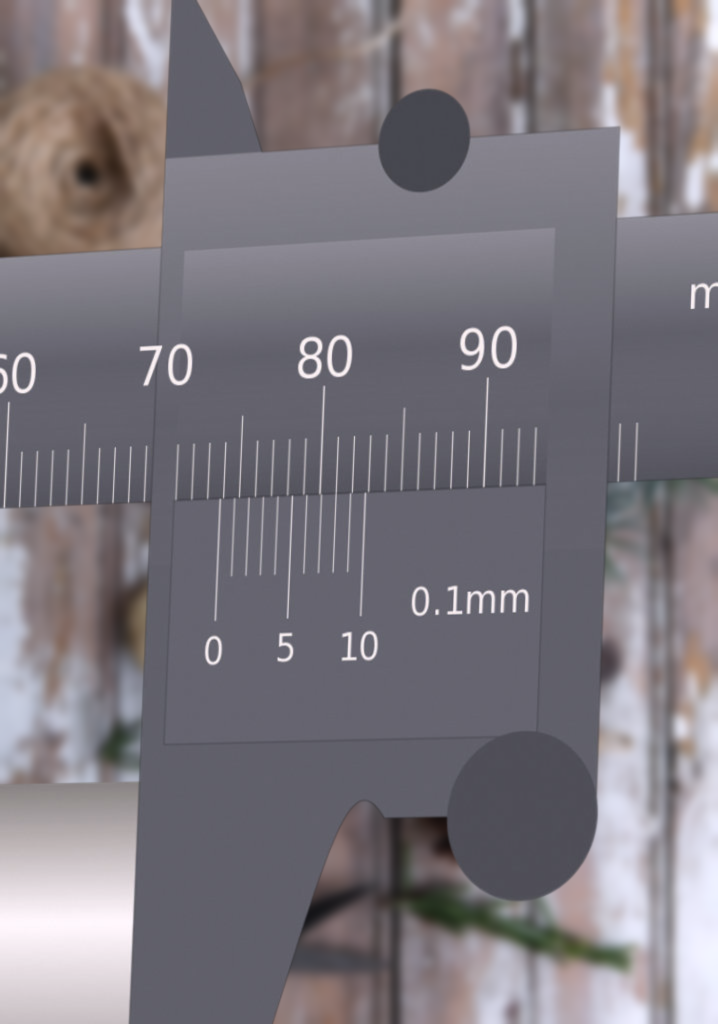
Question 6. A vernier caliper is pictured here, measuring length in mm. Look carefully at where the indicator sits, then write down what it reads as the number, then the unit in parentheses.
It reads 73.8 (mm)
